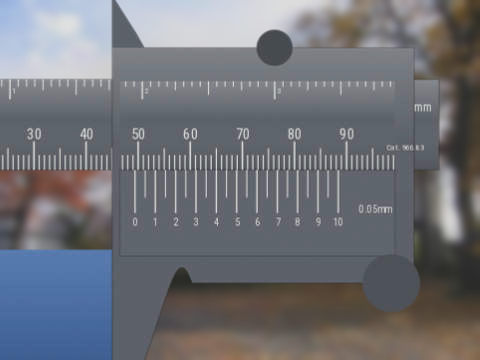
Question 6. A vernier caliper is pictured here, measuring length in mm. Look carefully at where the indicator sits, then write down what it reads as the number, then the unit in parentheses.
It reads 49.4 (mm)
